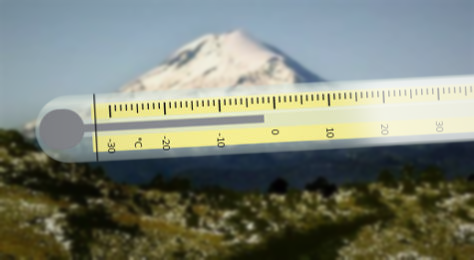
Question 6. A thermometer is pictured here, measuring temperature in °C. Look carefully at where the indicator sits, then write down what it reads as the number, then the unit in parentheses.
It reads -2 (°C)
